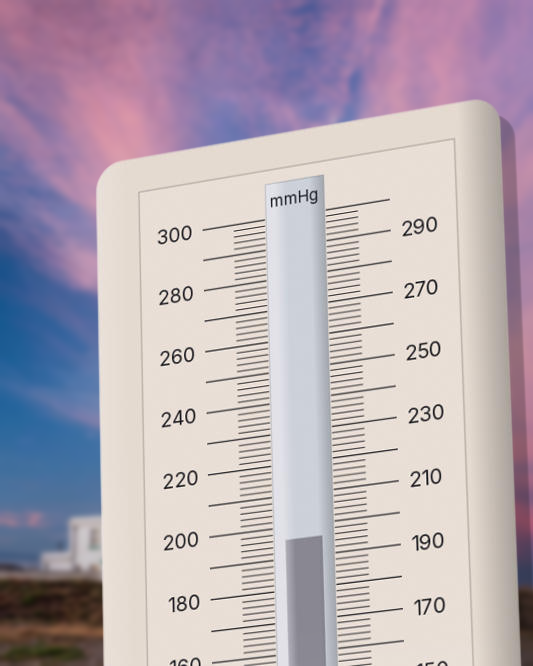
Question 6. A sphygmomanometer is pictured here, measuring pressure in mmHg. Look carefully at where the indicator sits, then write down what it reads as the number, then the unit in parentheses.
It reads 196 (mmHg)
